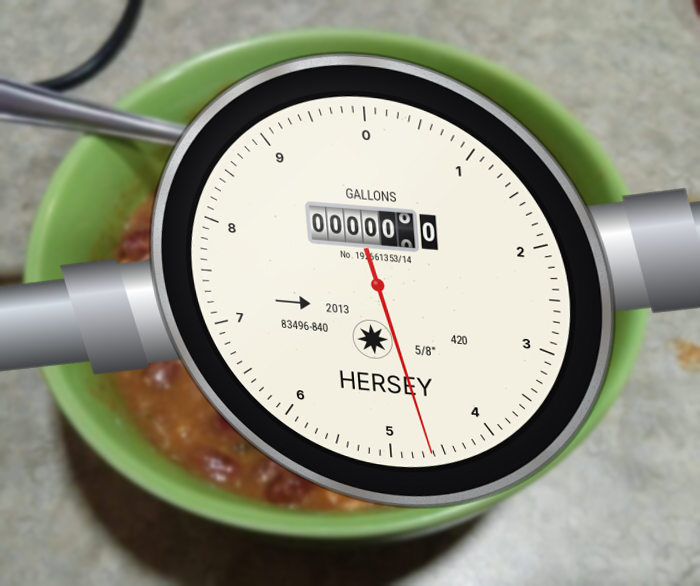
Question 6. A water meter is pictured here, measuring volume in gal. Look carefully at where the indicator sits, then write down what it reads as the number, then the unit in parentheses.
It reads 84.6 (gal)
